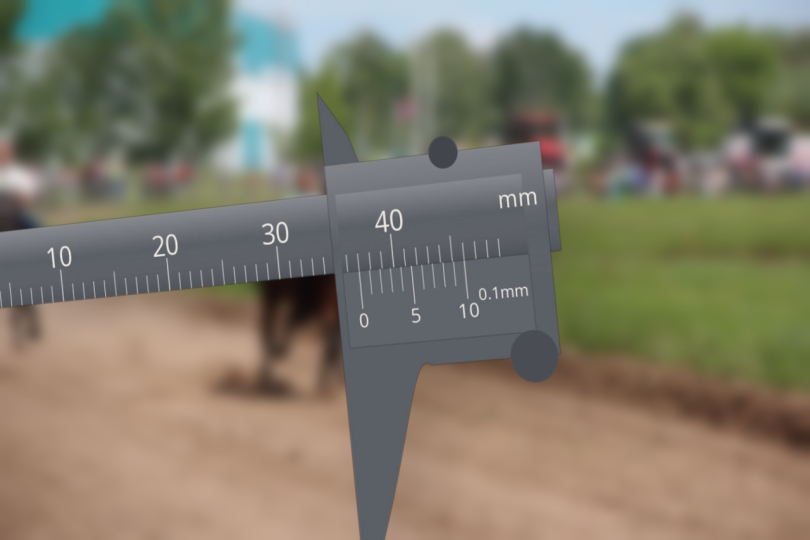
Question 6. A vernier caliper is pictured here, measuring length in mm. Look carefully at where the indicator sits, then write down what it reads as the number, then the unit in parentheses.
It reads 37.0 (mm)
